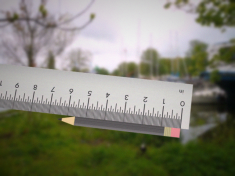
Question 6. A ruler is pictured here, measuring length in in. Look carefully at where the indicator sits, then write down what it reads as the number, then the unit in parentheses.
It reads 6.5 (in)
